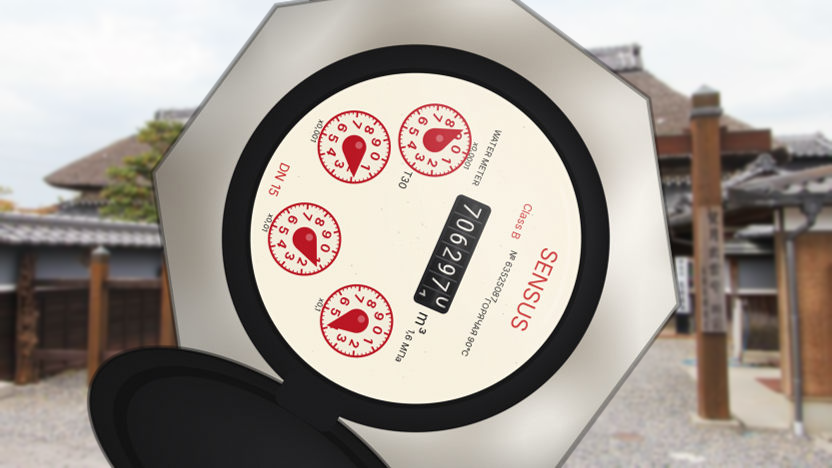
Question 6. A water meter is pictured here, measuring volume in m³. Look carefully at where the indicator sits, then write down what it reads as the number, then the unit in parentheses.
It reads 7062970.4118 (m³)
